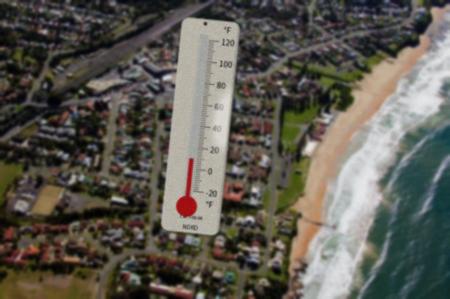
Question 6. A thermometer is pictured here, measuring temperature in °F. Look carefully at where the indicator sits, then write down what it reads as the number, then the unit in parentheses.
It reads 10 (°F)
